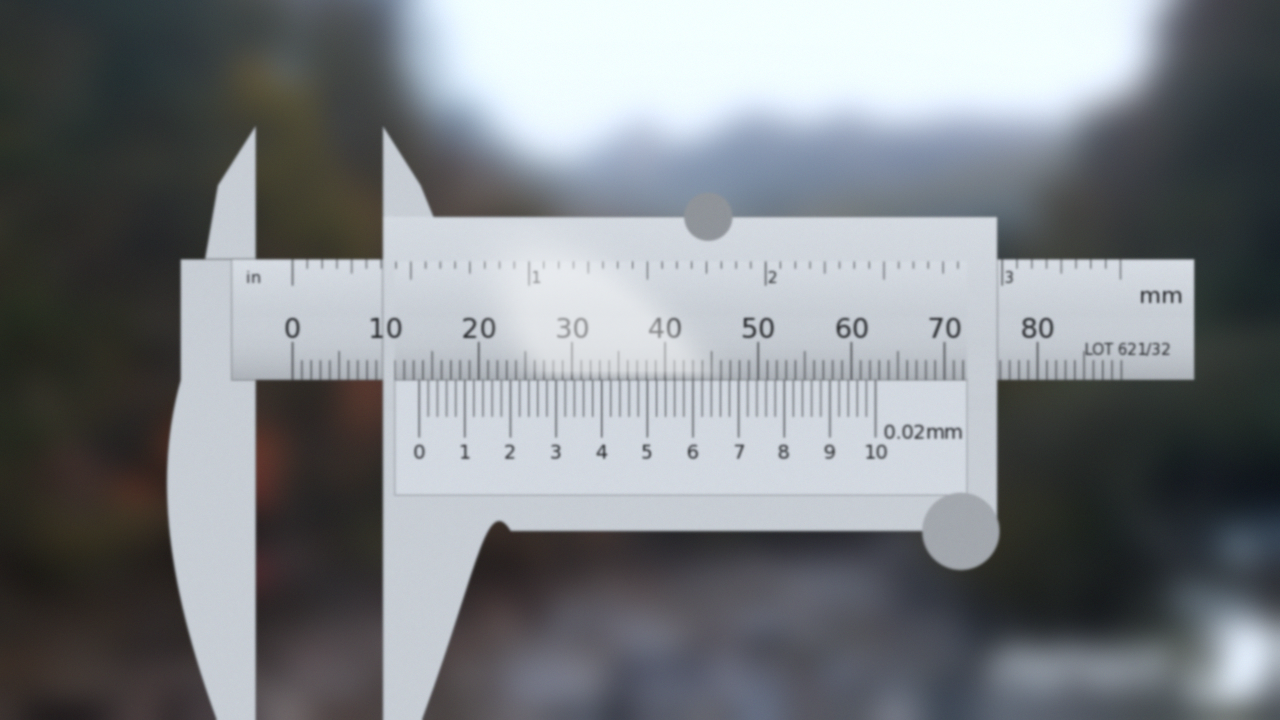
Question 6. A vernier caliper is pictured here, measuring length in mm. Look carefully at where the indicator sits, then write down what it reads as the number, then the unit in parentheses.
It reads 13.6 (mm)
